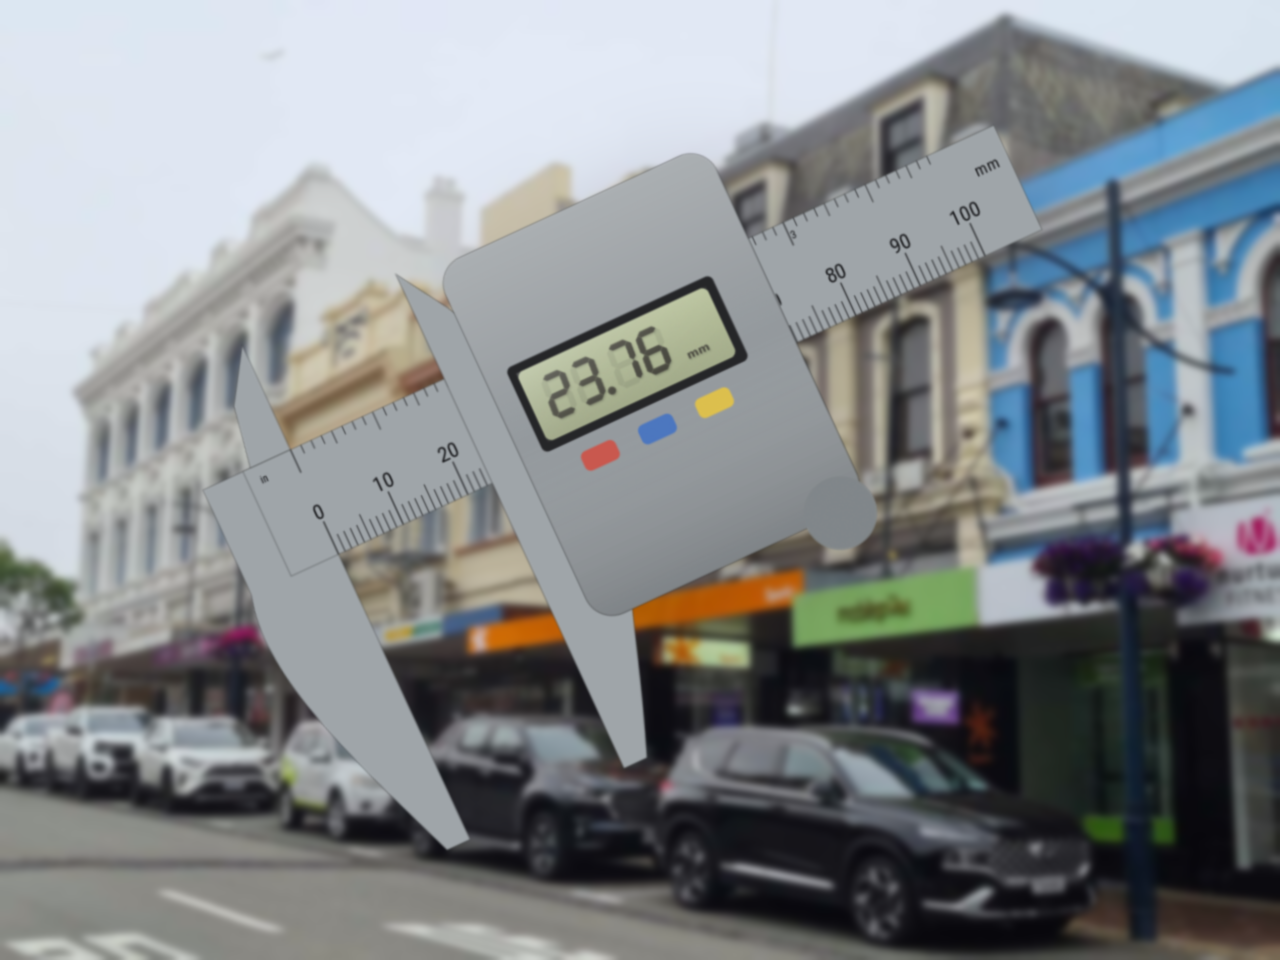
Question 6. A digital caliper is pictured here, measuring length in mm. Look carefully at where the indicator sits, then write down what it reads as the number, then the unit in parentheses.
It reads 23.76 (mm)
